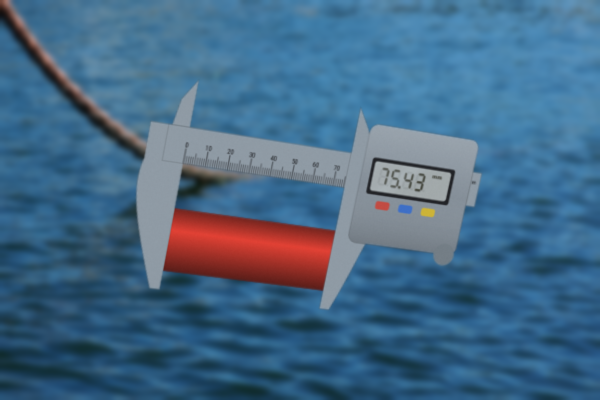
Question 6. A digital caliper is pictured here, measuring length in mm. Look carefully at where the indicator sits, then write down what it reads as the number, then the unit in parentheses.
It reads 75.43 (mm)
